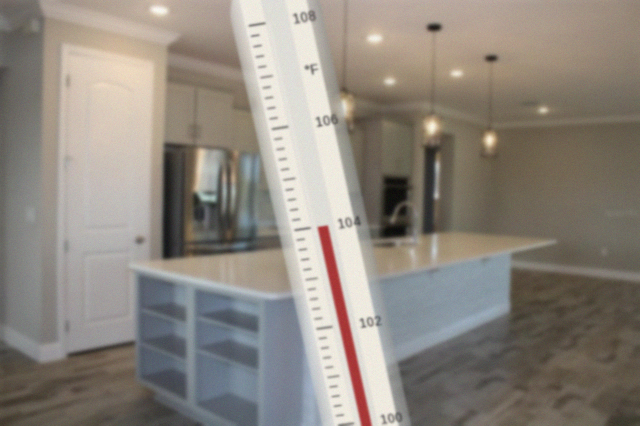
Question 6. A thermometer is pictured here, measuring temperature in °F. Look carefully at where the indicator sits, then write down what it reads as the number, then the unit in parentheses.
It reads 104 (°F)
